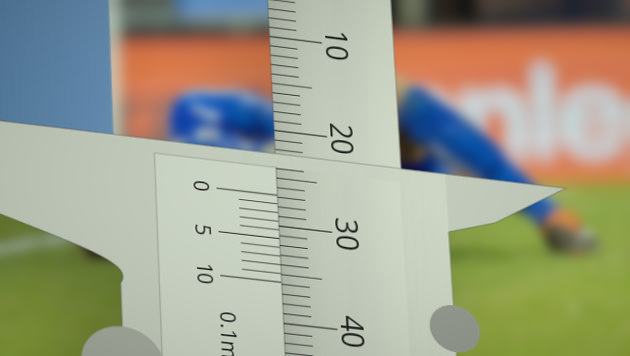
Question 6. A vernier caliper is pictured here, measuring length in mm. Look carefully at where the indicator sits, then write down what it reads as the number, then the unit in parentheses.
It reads 26.8 (mm)
